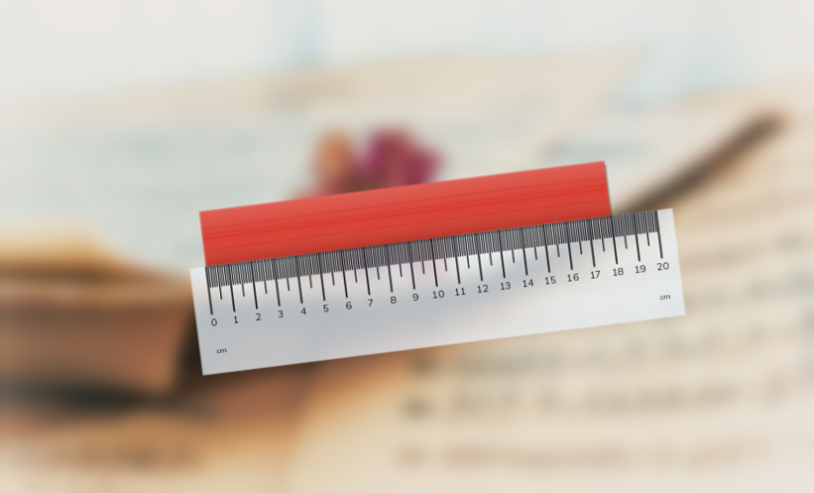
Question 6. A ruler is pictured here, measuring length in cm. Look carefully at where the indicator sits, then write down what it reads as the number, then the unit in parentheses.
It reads 18 (cm)
